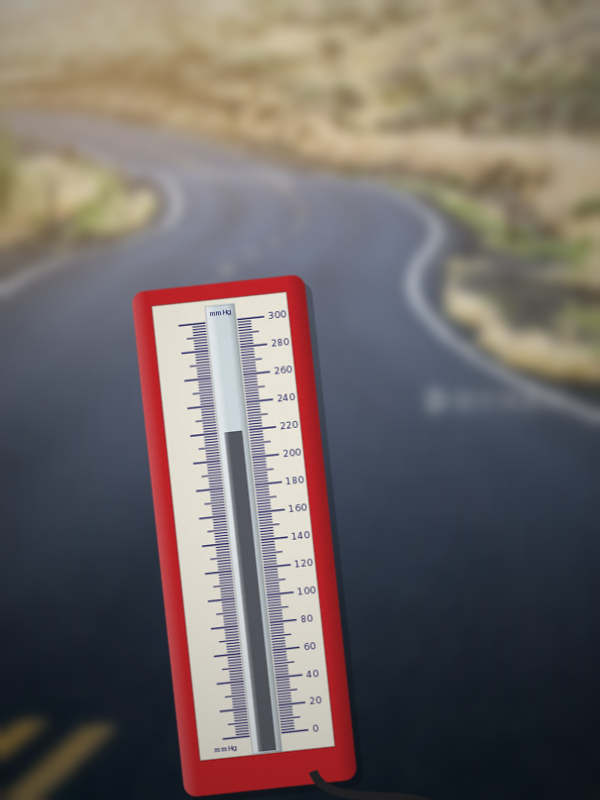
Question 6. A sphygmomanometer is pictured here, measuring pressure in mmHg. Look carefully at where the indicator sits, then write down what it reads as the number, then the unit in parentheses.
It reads 220 (mmHg)
